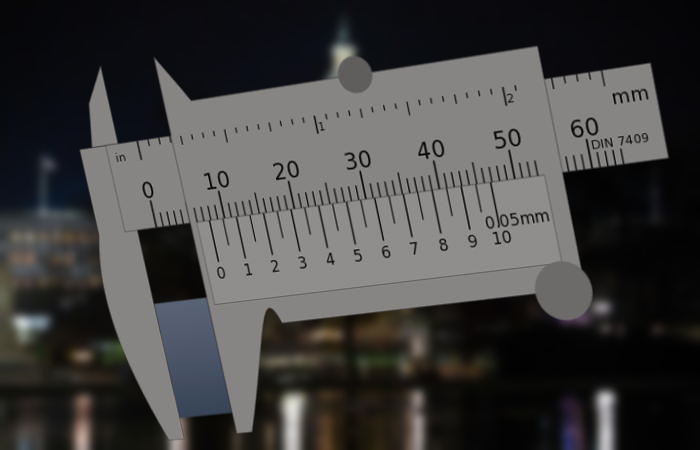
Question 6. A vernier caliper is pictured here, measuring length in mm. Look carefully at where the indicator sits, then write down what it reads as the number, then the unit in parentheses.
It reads 7.8 (mm)
